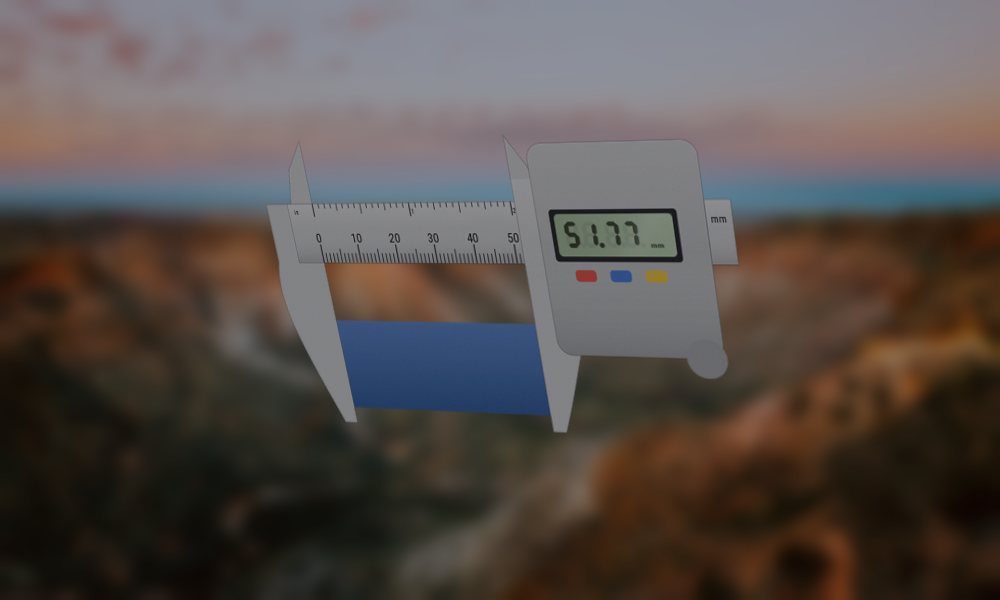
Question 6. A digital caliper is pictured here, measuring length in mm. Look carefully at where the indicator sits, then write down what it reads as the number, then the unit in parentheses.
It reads 51.77 (mm)
